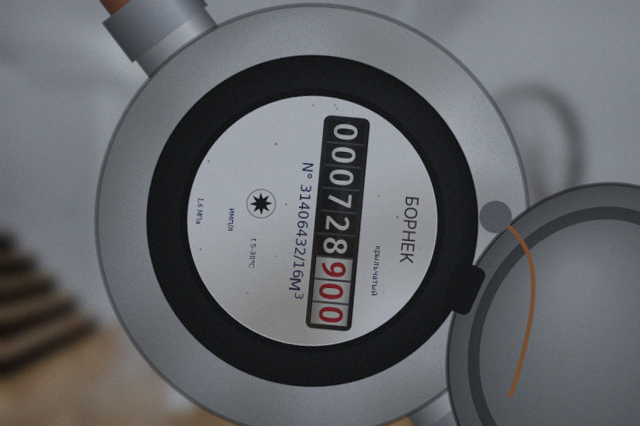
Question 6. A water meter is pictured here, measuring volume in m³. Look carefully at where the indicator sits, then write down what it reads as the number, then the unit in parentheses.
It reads 728.900 (m³)
